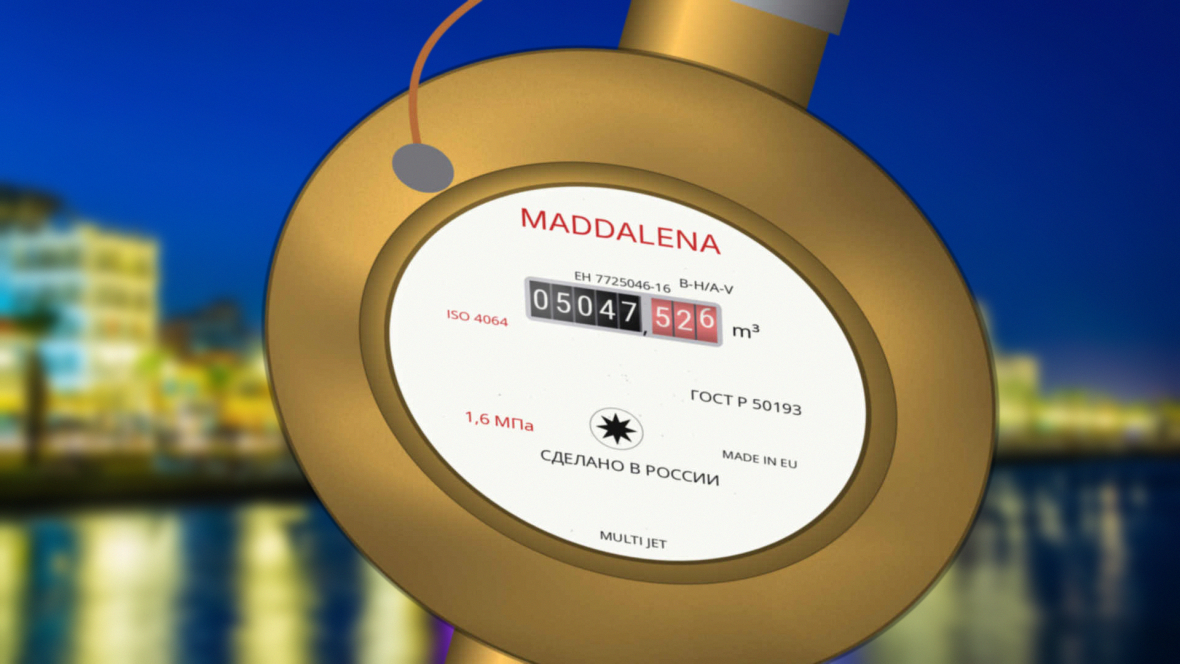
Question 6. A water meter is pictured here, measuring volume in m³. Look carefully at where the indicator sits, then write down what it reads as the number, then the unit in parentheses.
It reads 5047.526 (m³)
